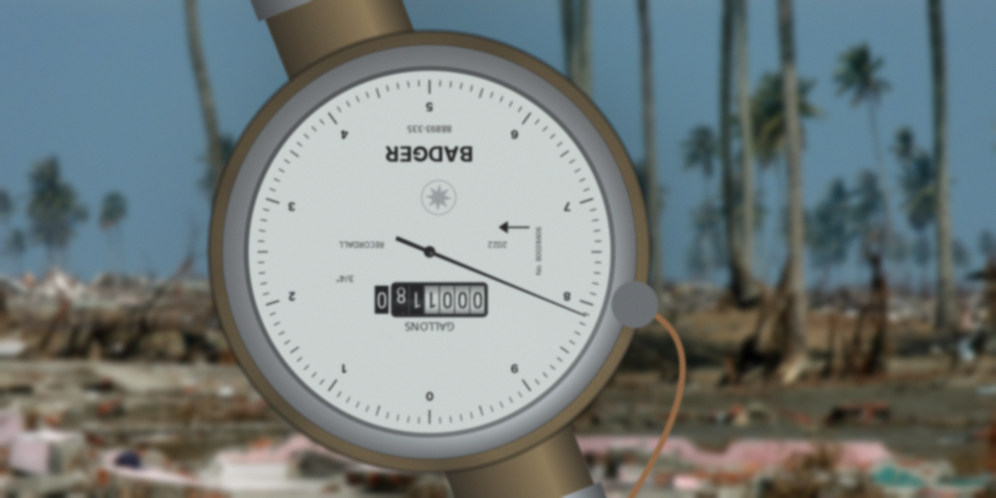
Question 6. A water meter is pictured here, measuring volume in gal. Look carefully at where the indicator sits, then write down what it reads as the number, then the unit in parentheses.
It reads 1178.1 (gal)
